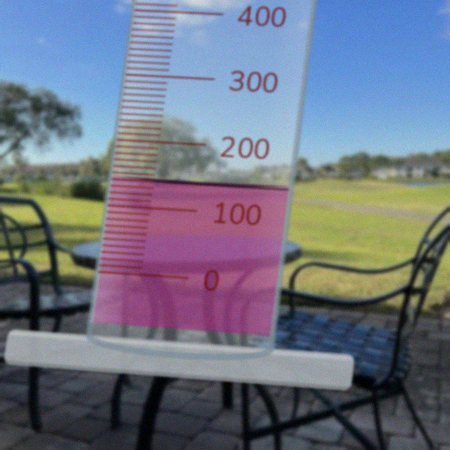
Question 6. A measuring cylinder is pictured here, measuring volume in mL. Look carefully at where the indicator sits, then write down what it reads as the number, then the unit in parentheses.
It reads 140 (mL)
